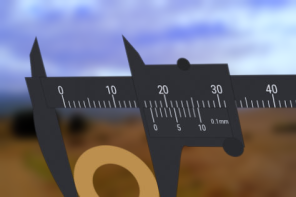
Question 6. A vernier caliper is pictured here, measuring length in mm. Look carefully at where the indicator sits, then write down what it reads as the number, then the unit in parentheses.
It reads 16.8 (mm)
